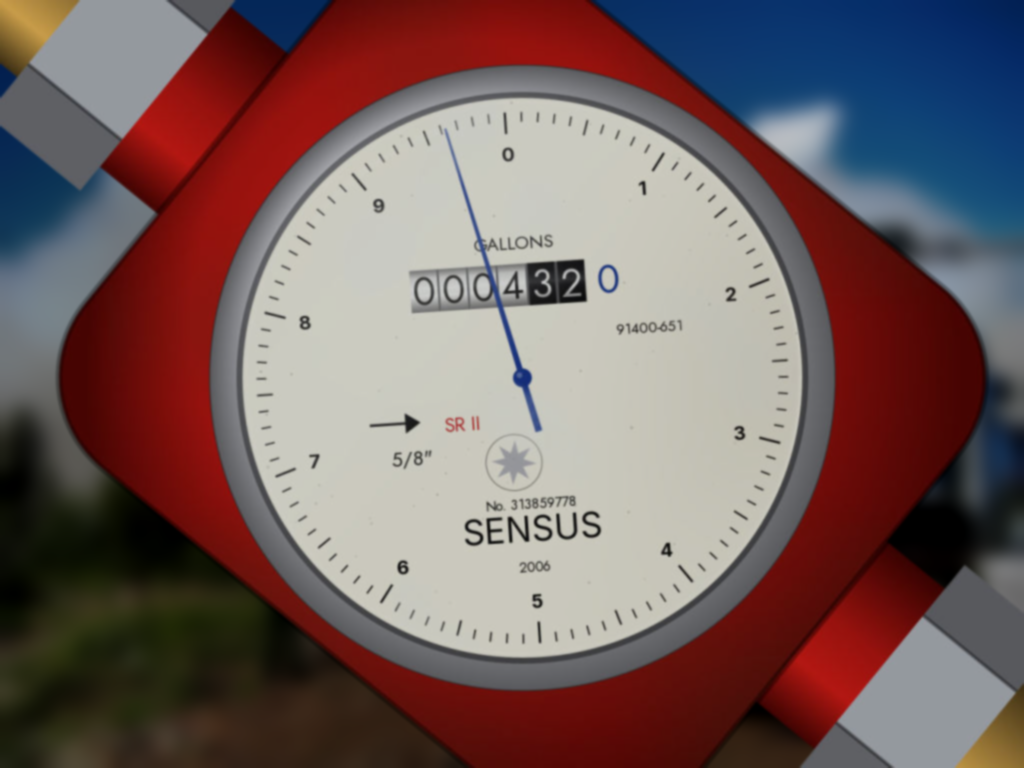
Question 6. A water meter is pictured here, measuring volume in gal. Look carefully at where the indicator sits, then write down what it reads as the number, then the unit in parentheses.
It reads 4319.6 (gal)
